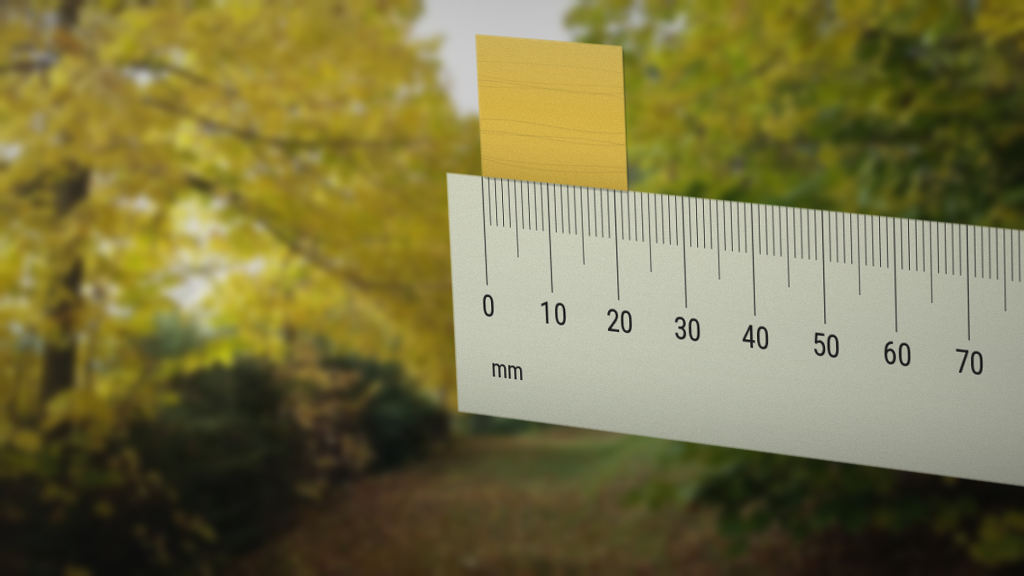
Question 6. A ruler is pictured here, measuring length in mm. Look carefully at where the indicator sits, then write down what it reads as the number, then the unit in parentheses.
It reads 22 (mm)
